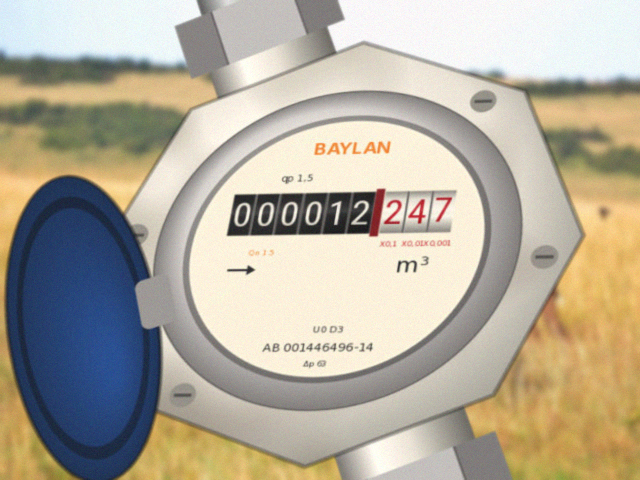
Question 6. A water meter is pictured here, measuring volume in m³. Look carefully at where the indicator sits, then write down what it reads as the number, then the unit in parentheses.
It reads 12.247 (m³)
